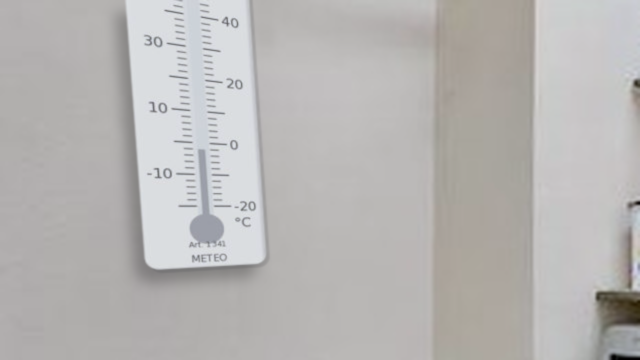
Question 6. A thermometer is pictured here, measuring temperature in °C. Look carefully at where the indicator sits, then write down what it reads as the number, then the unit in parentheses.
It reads -2 (°C)
